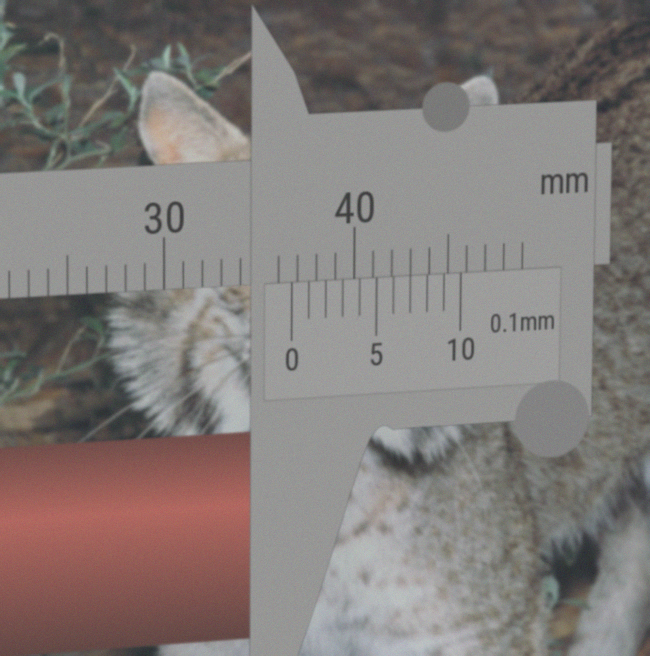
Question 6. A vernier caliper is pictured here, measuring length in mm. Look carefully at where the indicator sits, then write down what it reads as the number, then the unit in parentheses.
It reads 36.7 (mm)
